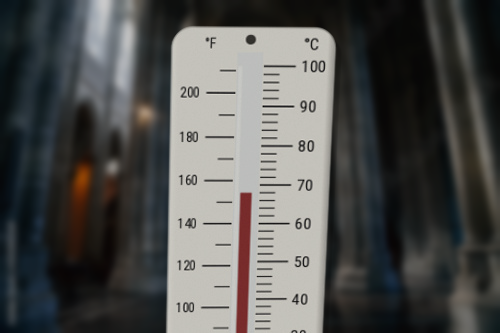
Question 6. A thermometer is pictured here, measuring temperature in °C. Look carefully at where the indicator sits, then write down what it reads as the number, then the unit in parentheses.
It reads 68 (°C)
